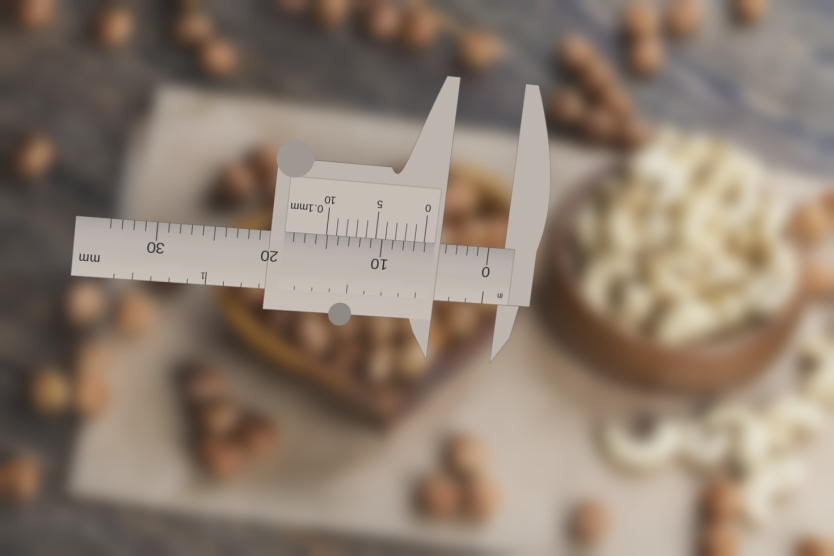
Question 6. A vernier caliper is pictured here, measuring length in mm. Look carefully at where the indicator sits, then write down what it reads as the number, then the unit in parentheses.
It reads 6.1 (mm)
